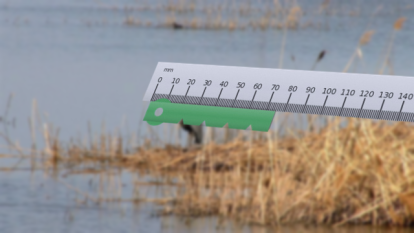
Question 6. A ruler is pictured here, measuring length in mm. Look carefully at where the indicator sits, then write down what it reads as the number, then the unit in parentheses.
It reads 75 (mm)
